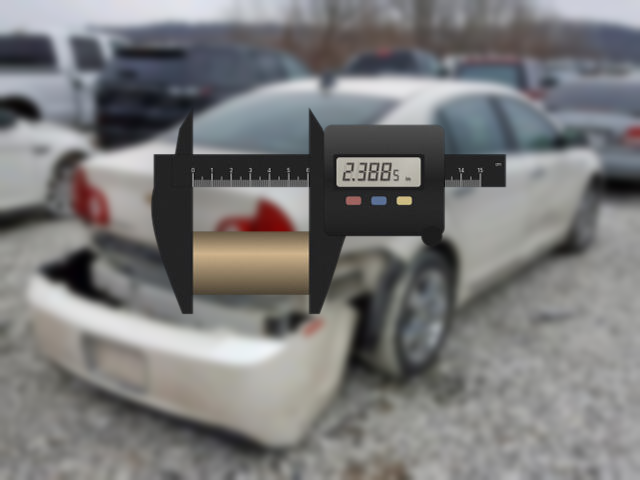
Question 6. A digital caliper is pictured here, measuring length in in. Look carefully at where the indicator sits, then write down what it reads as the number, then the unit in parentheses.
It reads 2.3885 (in)
